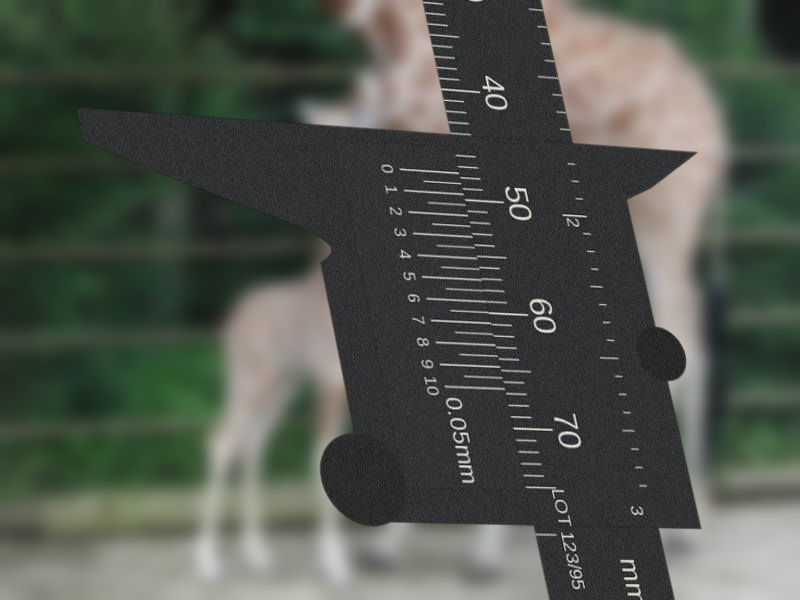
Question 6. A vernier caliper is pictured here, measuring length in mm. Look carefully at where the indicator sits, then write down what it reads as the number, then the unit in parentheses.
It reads 47.6 (mm)
